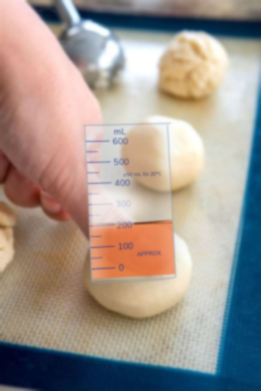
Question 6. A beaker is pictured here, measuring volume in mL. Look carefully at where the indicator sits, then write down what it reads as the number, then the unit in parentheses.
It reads 200 (mL)
